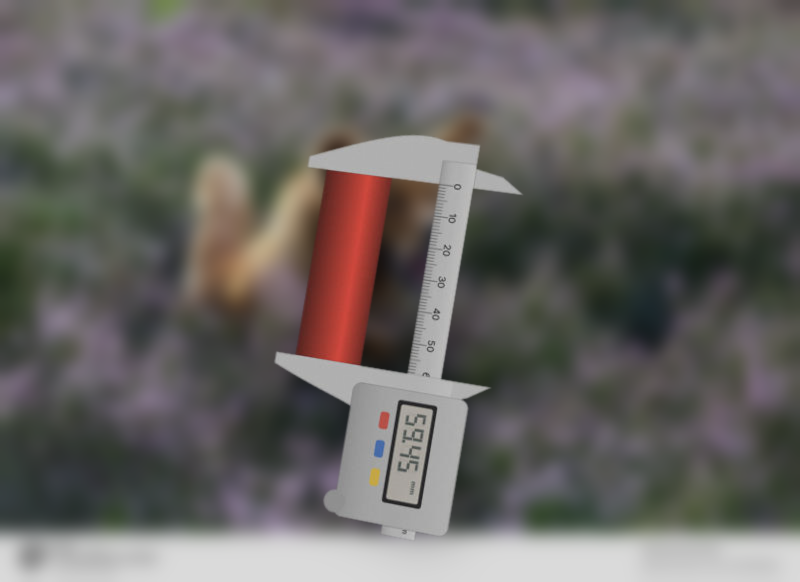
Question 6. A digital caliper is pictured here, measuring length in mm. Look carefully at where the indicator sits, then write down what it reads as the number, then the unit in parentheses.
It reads 59.45 (mm)
